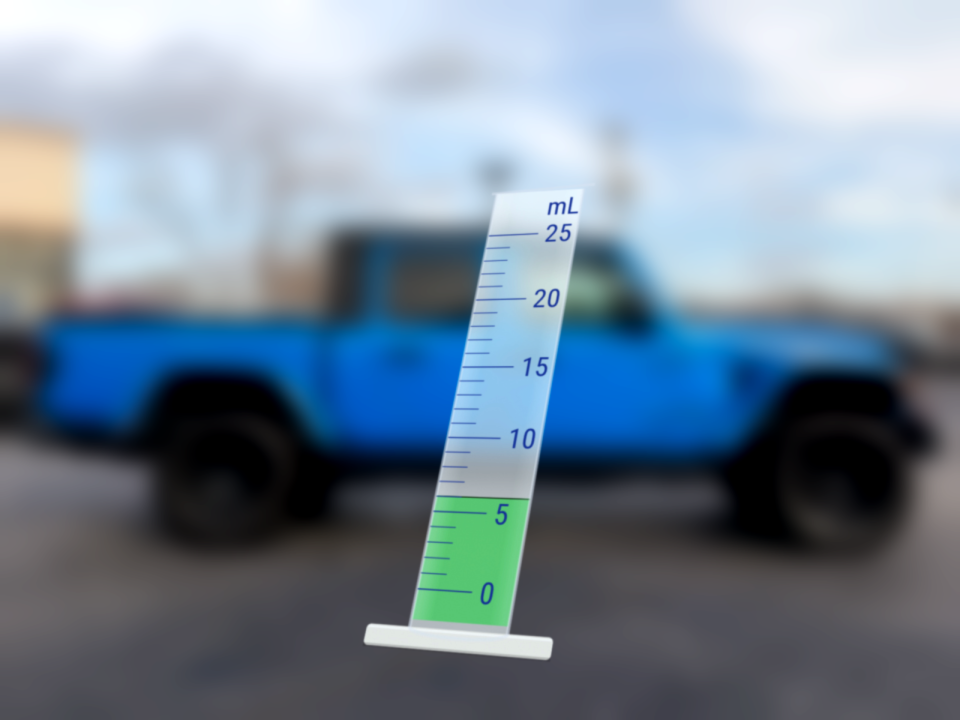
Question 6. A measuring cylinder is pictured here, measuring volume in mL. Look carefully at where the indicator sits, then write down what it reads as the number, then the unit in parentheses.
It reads 6 (mL)
